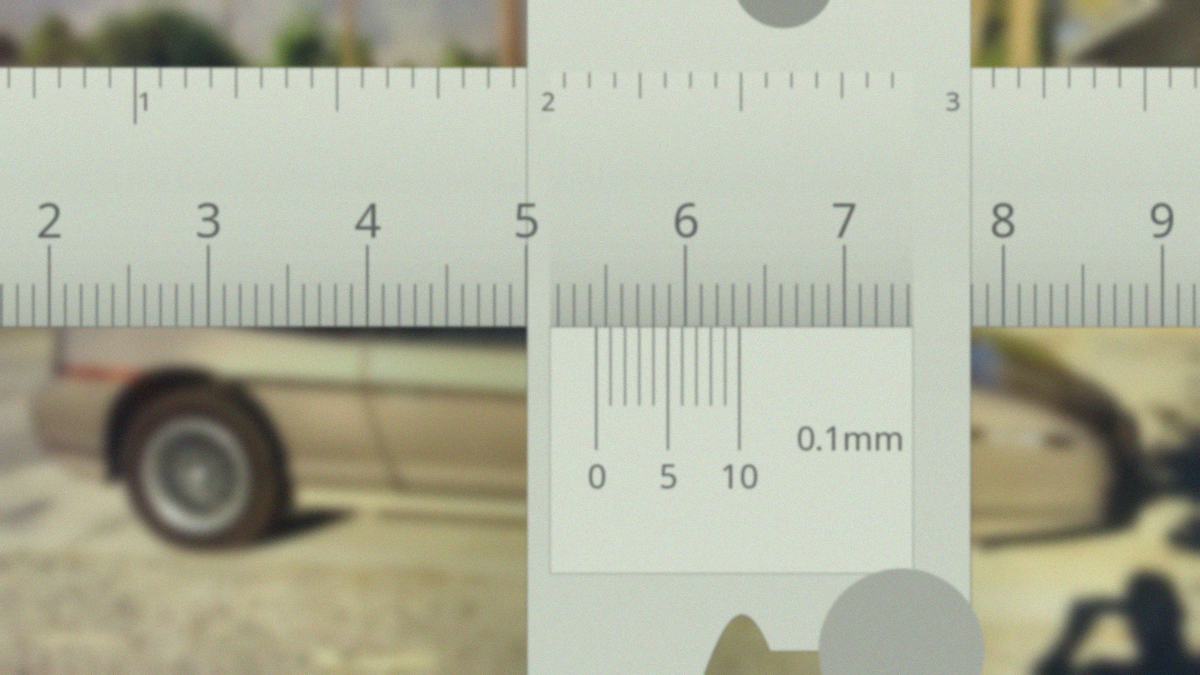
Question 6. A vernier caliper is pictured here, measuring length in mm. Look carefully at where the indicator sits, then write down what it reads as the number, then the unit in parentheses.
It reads 54.4 (mm)
